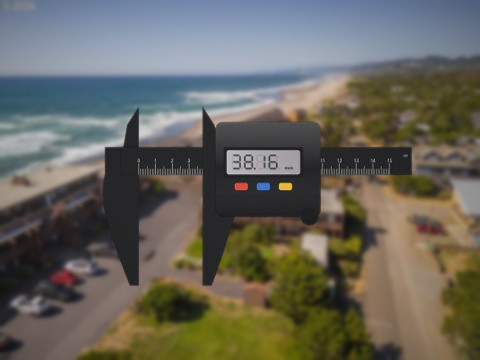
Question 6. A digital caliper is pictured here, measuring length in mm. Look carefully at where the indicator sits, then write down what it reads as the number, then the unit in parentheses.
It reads 38.16 (mm)
